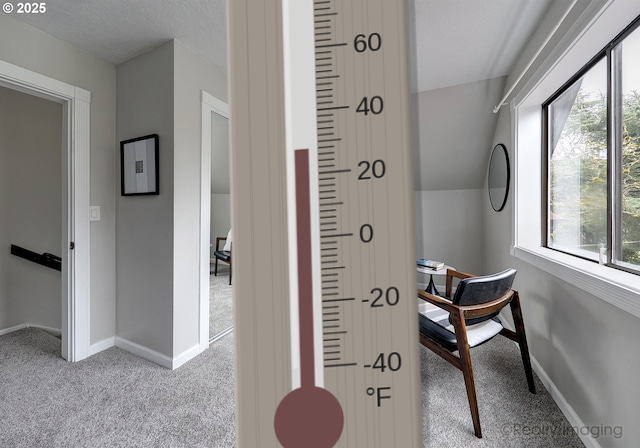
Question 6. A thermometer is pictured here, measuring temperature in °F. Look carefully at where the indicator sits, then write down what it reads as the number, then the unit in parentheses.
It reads 28 (°F)
